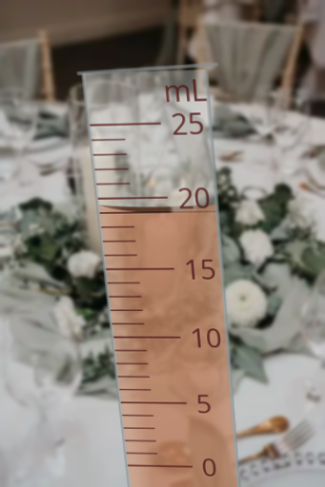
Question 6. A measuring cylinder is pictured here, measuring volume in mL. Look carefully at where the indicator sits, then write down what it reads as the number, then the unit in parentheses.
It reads 19 (mL)
